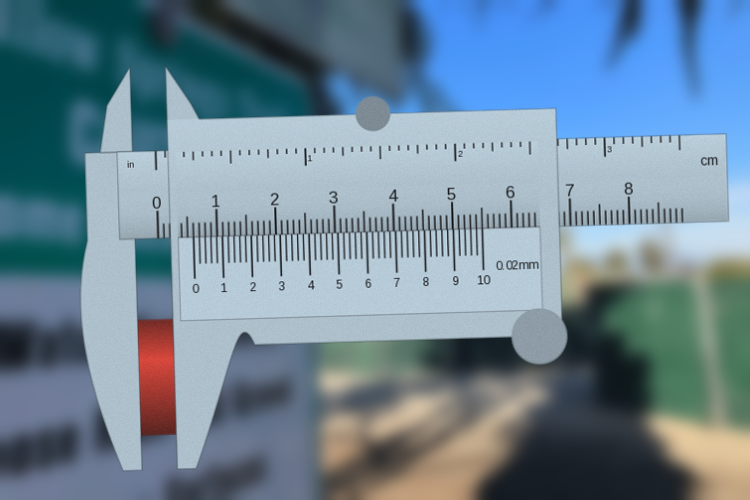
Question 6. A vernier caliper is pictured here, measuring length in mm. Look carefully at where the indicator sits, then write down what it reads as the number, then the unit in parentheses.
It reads 6.0 (mm)
